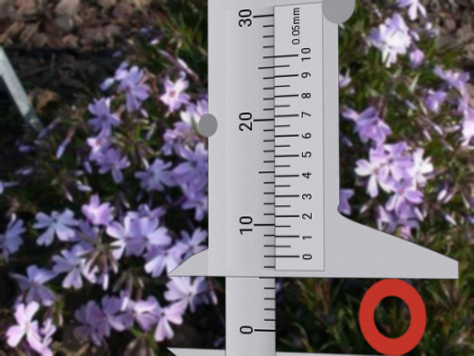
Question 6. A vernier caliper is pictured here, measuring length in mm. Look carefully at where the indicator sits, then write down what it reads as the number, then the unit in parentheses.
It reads 7.0 (mm)
